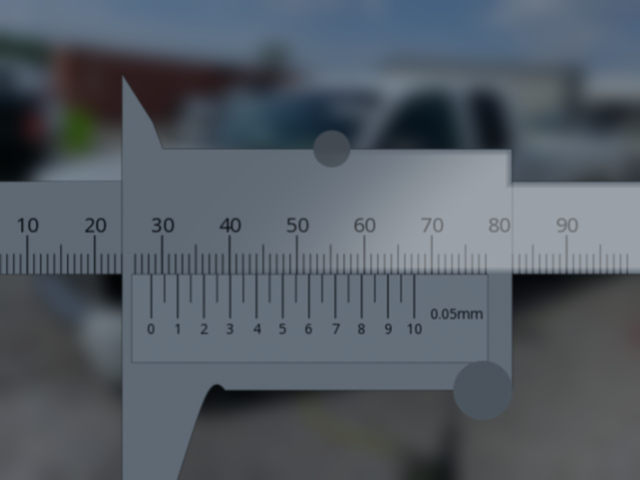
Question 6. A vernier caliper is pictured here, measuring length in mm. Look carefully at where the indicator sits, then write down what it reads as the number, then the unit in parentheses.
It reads 28.4 (mm)
